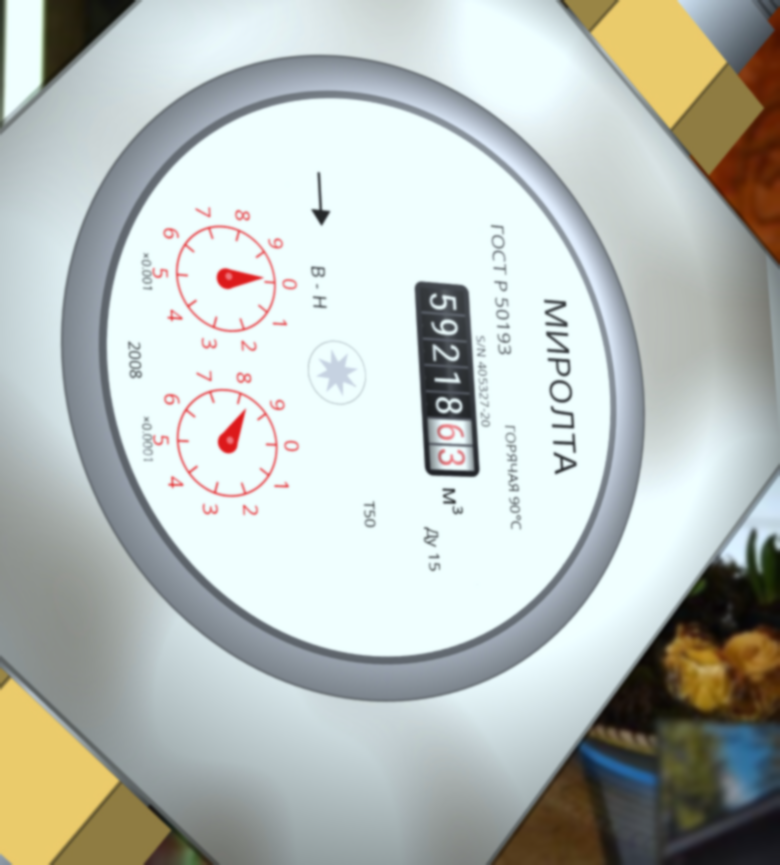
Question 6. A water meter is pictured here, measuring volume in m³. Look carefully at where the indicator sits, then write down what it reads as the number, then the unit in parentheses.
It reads 59218.6298 (m³)
